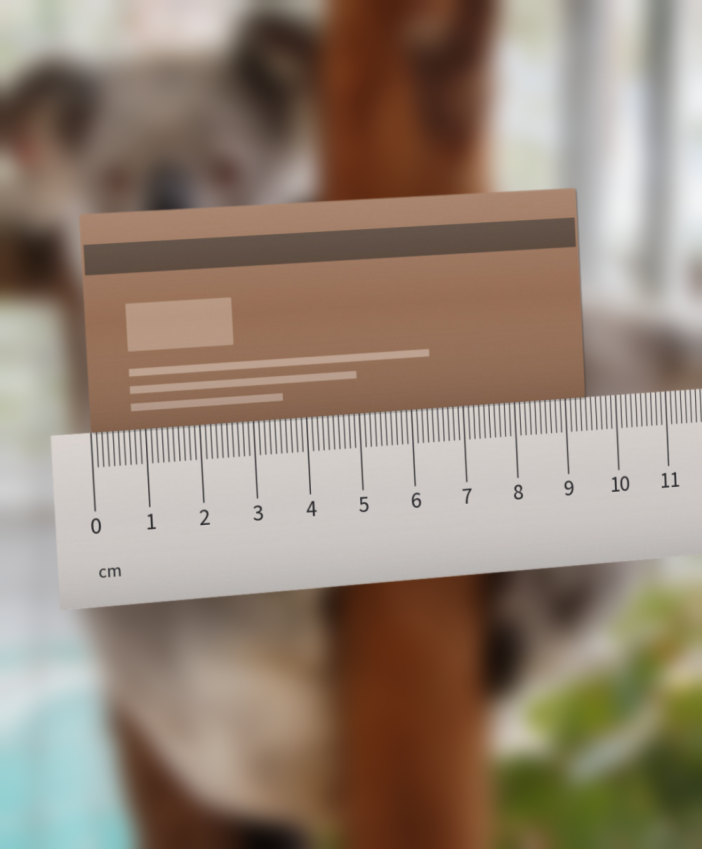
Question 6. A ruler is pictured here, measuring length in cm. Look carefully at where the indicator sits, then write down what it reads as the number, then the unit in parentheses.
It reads 9.4 (cm)
